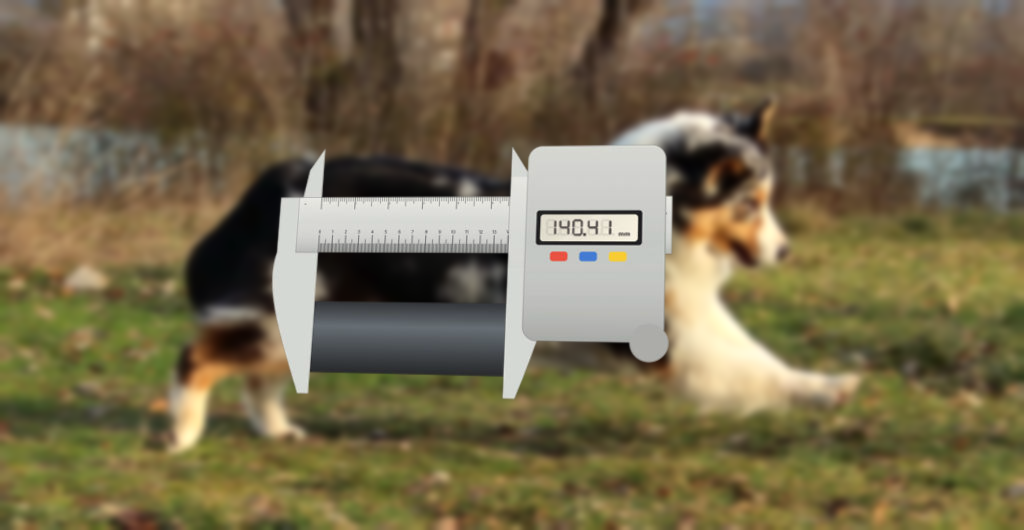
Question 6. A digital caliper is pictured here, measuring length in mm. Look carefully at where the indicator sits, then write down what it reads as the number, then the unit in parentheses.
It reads 140.41 (mm)
